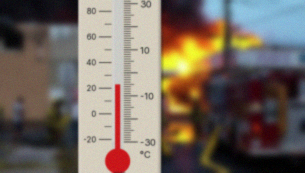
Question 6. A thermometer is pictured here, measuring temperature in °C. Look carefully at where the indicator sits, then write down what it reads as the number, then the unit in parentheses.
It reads -5 (°C)
